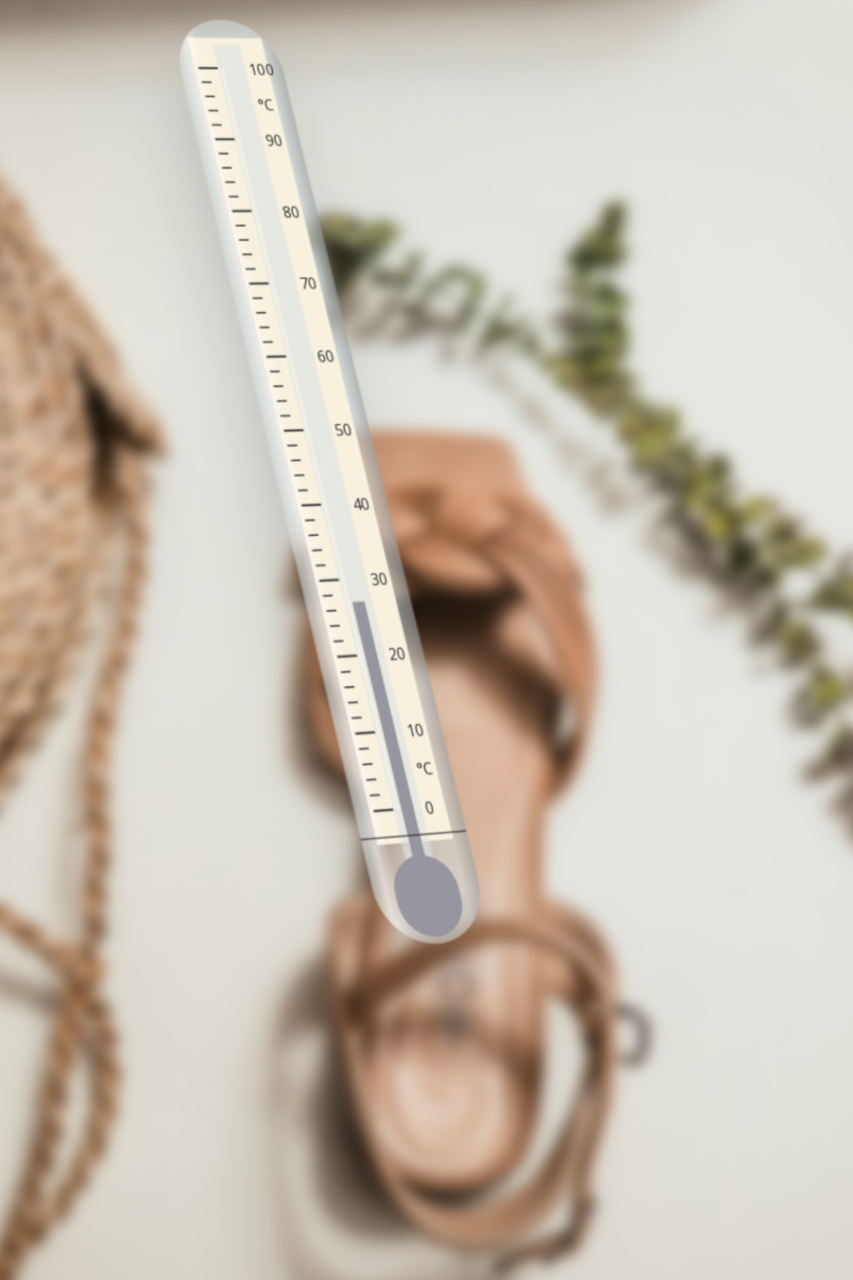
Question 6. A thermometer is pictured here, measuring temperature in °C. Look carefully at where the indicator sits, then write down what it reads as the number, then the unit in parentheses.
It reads 27 (°C)
